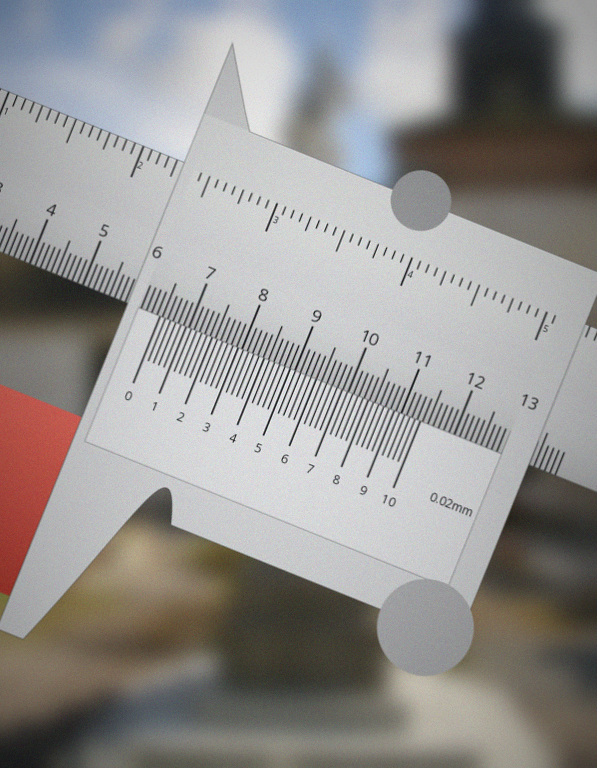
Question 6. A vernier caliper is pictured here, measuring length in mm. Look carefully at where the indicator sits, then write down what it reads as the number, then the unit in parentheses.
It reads 64.6 (mm)
